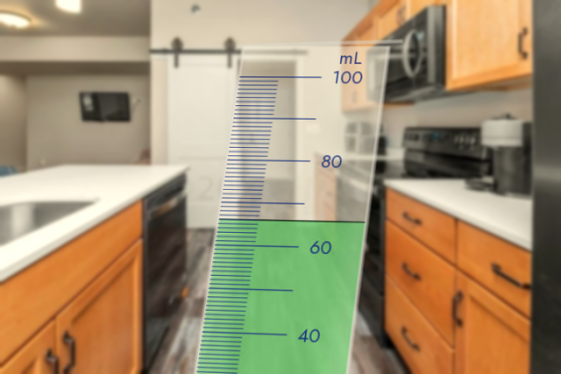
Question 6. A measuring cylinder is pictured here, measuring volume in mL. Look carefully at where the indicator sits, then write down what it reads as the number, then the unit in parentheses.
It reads 66 (mL)
